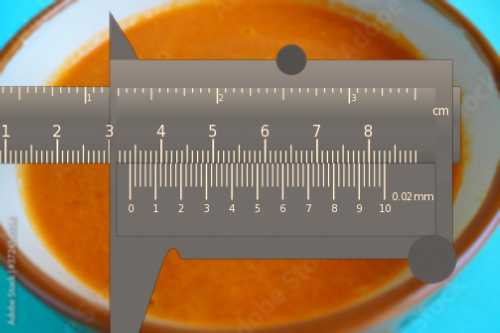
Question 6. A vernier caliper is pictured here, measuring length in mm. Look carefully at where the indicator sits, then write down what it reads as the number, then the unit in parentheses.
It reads 34.0 (mm)
